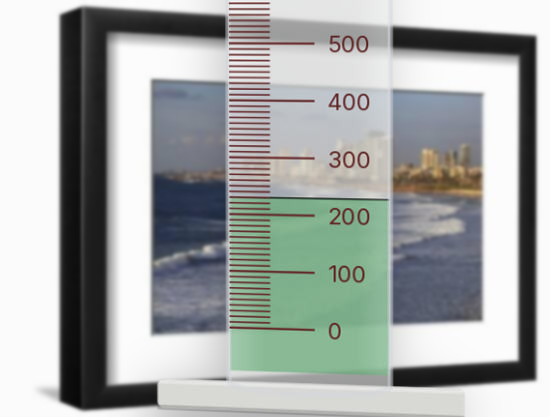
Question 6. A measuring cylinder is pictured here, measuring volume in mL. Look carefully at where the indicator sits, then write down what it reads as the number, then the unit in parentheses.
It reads 230 (mL)
